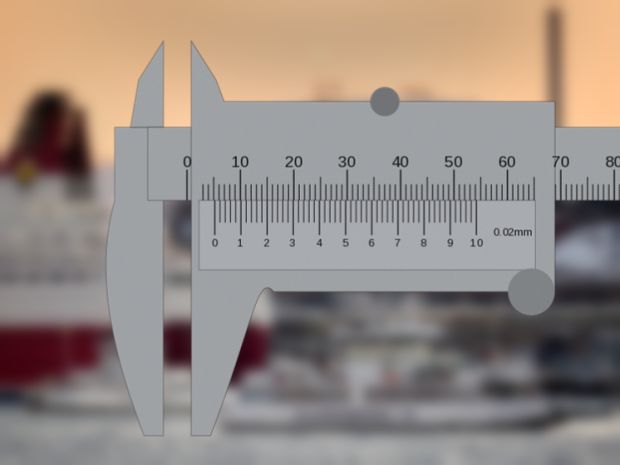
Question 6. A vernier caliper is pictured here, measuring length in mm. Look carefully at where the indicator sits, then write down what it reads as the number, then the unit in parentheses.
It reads 5.2 (mm)
